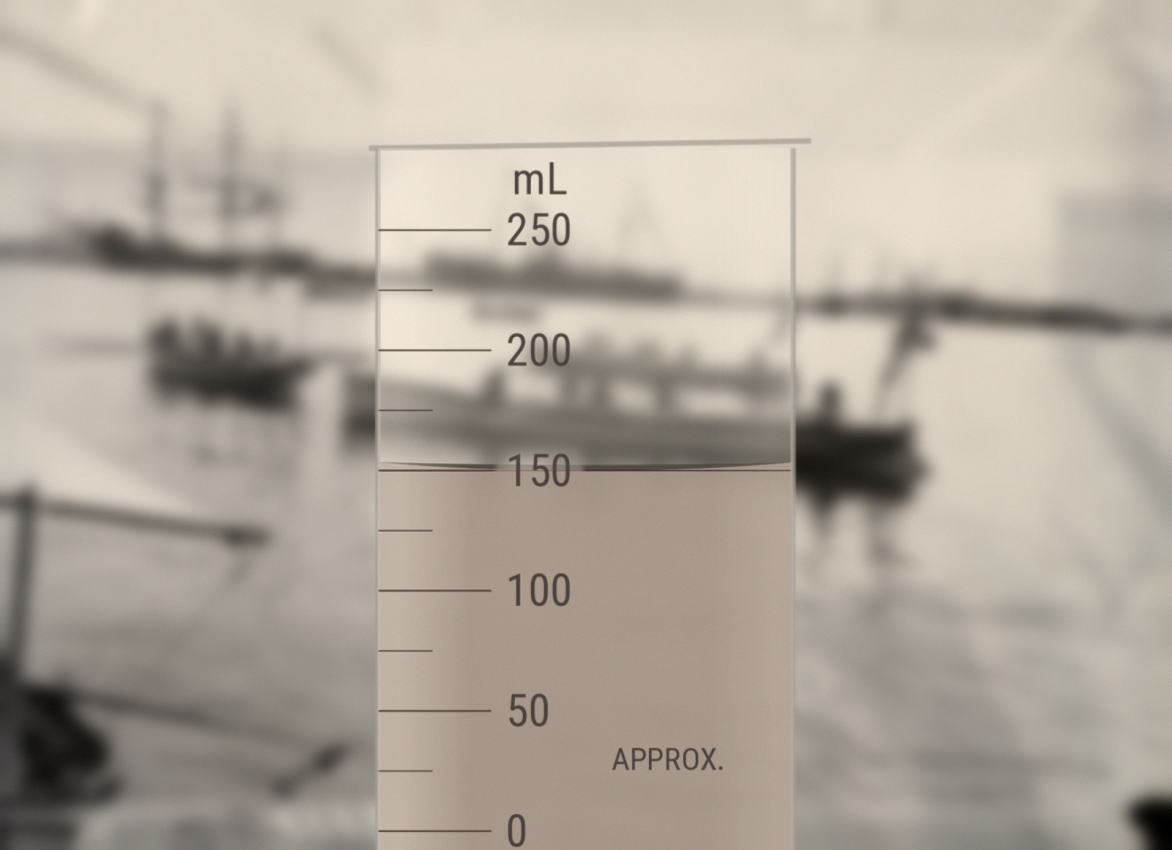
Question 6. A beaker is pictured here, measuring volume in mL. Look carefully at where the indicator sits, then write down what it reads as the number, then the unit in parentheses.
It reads 150 (mL)
